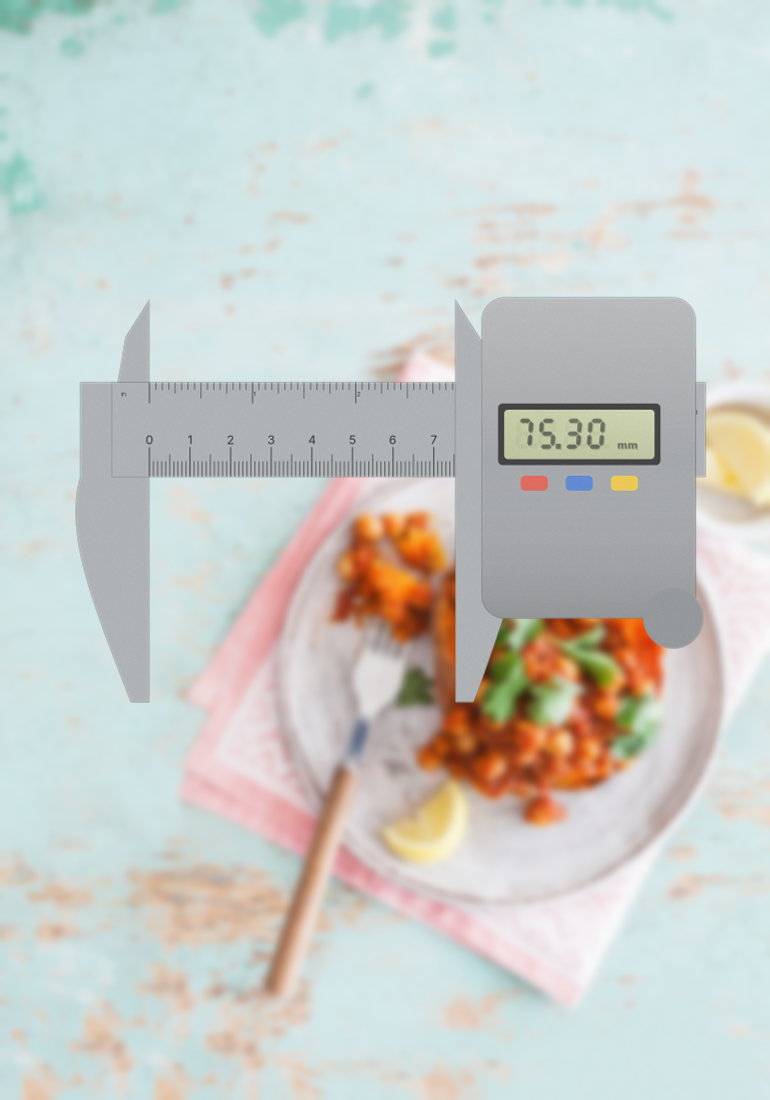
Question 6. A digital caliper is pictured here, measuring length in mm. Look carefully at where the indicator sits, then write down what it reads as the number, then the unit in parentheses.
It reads 75.30 (mm)
